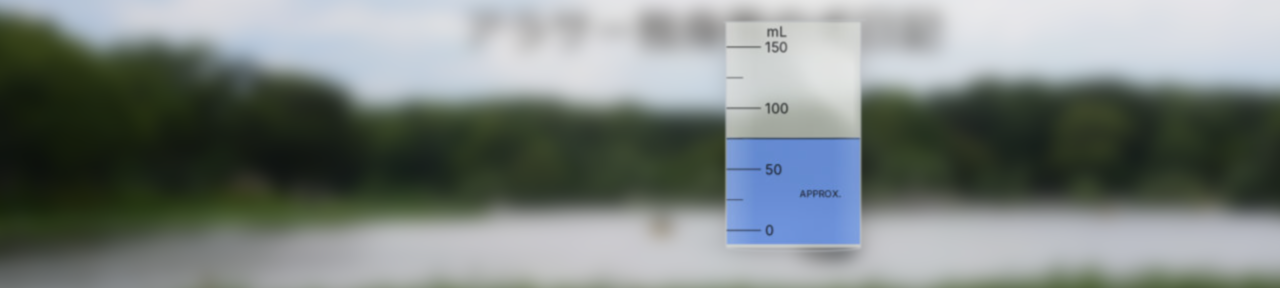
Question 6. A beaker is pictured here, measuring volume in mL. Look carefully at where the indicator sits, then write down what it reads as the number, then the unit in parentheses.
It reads 75 (mL)
